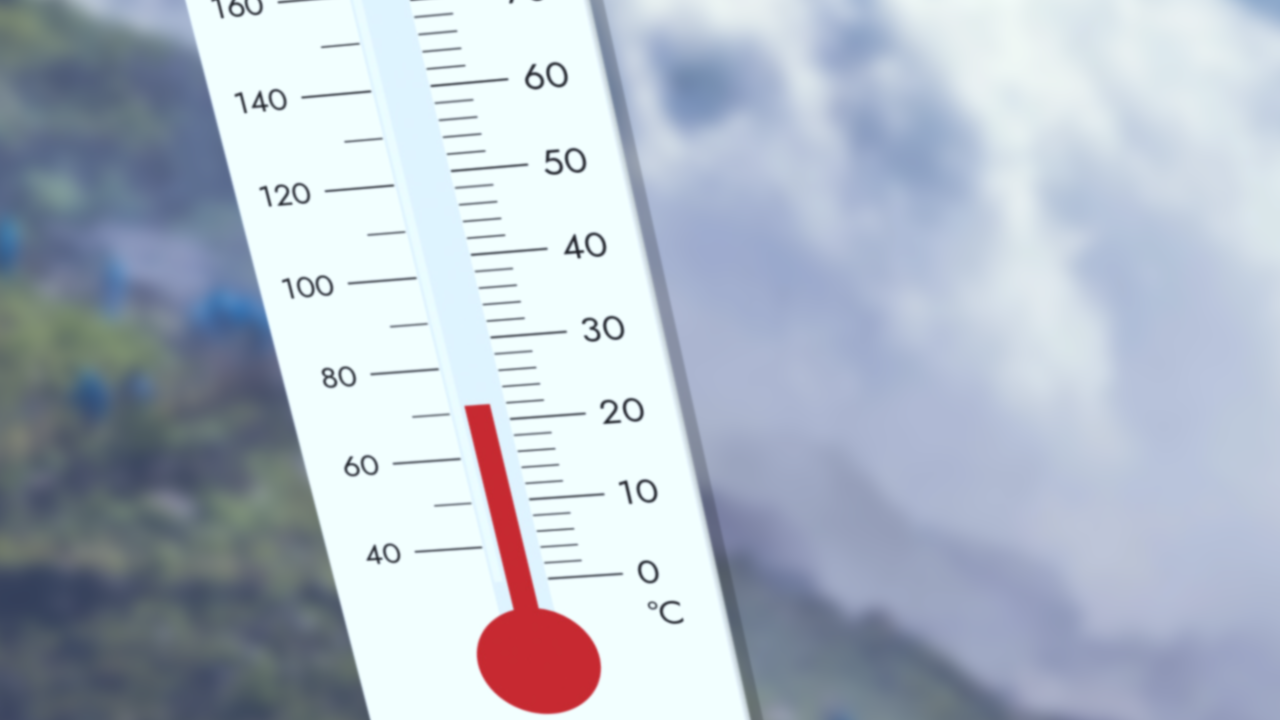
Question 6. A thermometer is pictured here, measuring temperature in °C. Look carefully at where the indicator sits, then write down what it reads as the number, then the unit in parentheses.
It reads 22 (°C)
